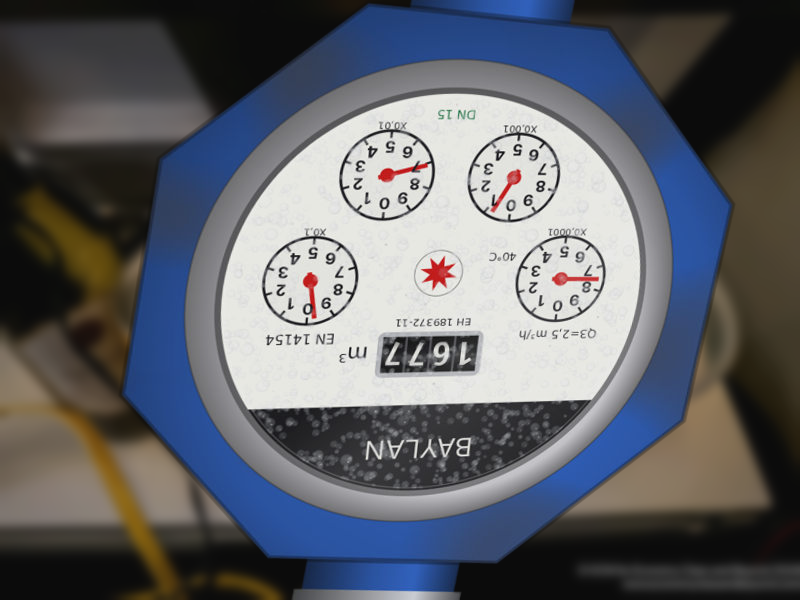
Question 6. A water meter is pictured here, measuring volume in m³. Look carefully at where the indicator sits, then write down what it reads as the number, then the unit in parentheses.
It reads 1676.9707 (m³)
